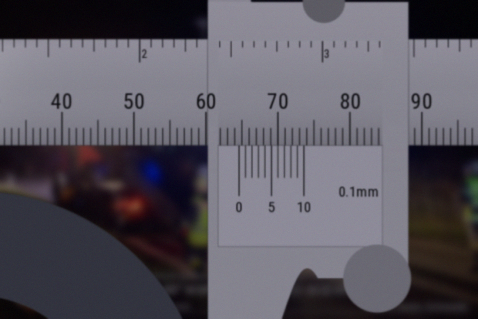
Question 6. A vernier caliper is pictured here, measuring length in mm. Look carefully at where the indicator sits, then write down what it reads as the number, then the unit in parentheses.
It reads 64.6 (mm)
